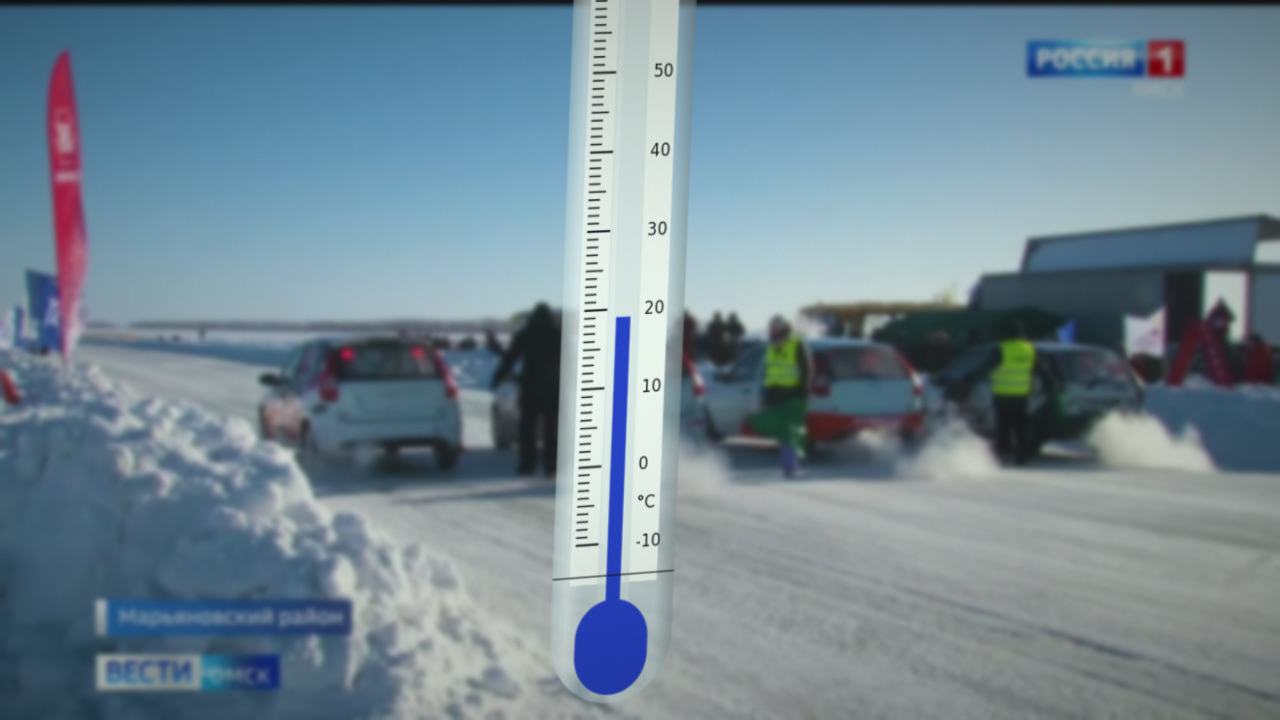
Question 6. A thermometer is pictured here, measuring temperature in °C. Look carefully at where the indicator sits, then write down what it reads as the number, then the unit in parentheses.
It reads 19 (°C)
